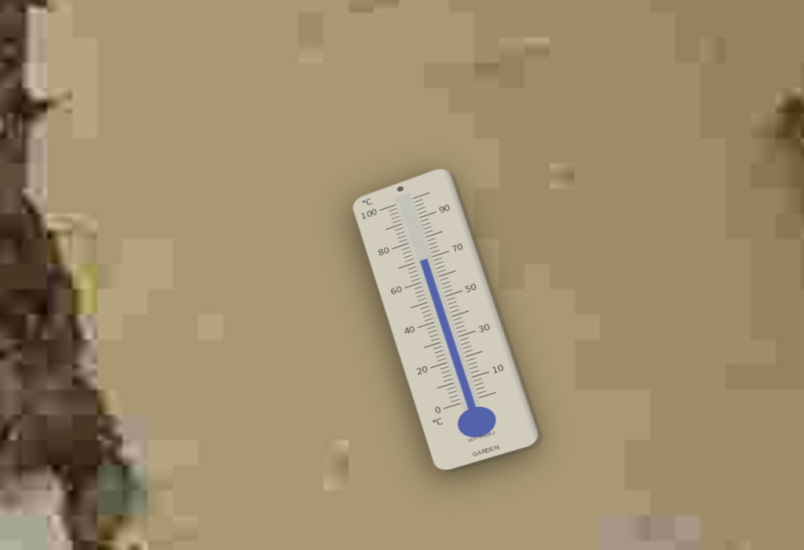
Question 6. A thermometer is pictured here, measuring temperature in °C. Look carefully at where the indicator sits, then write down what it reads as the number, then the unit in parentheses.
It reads 70 (°C)
